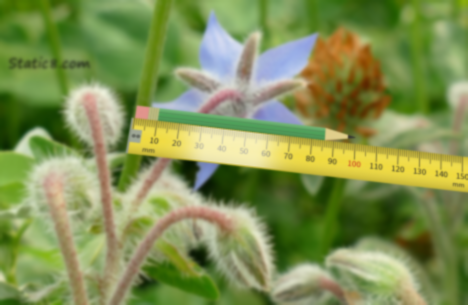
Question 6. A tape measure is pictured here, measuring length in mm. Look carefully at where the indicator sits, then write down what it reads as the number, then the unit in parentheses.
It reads 100 (mm)
